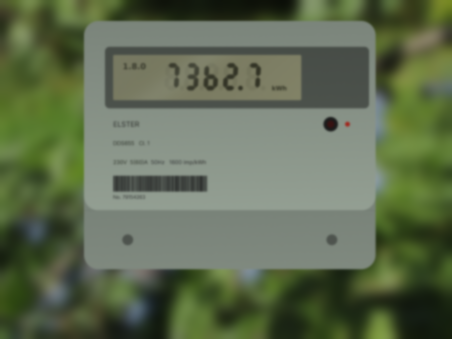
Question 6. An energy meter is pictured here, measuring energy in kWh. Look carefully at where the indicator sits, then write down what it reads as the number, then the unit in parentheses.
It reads 7362.7 (kWh)
